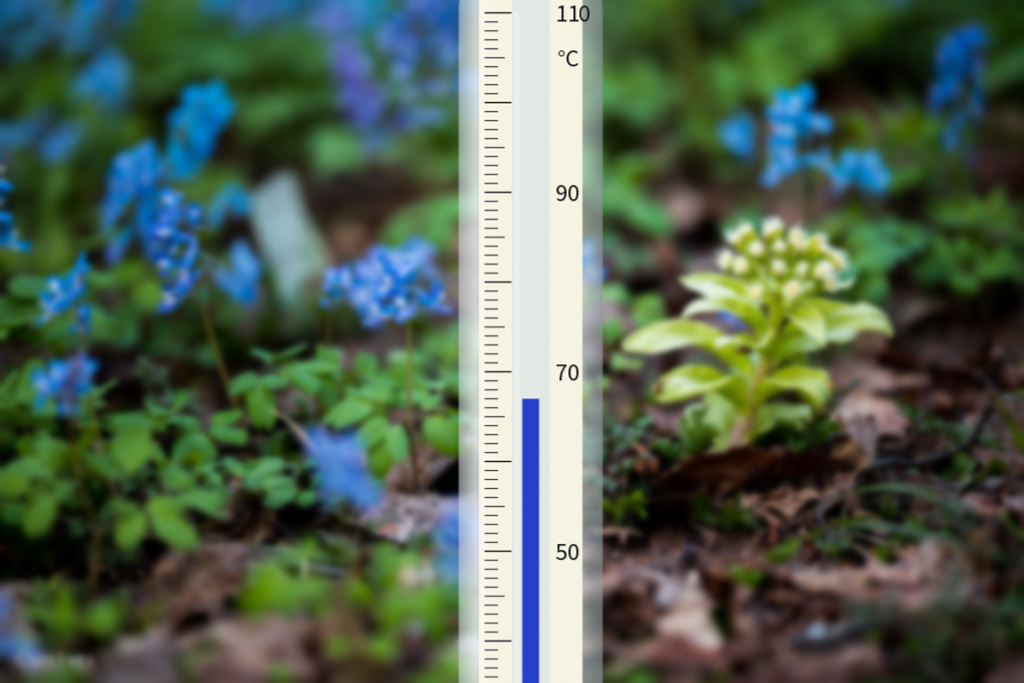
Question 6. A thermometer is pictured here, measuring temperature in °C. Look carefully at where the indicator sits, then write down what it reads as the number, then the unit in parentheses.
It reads 67 (°C)
